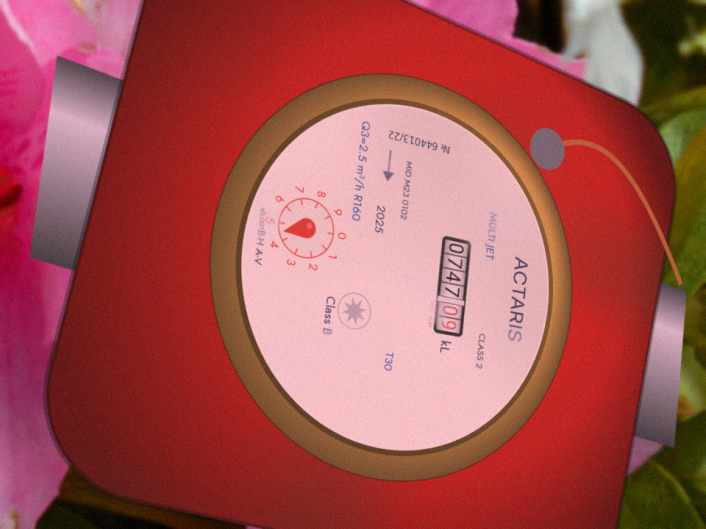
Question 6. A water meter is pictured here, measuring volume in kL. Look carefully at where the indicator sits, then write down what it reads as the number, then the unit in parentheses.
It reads 747.094 (kL)
